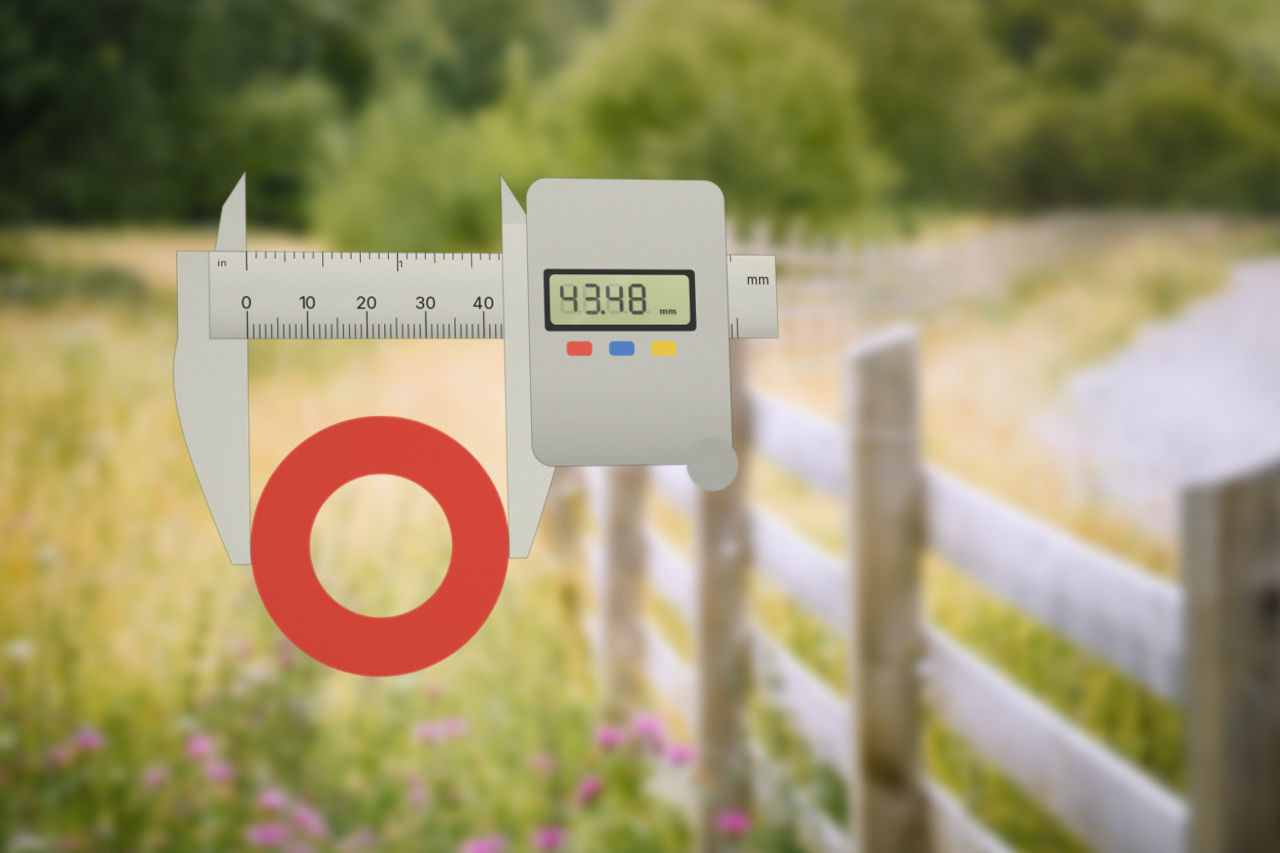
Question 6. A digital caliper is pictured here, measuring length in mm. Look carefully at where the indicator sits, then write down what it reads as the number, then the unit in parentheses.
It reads 43.48 (mm)
